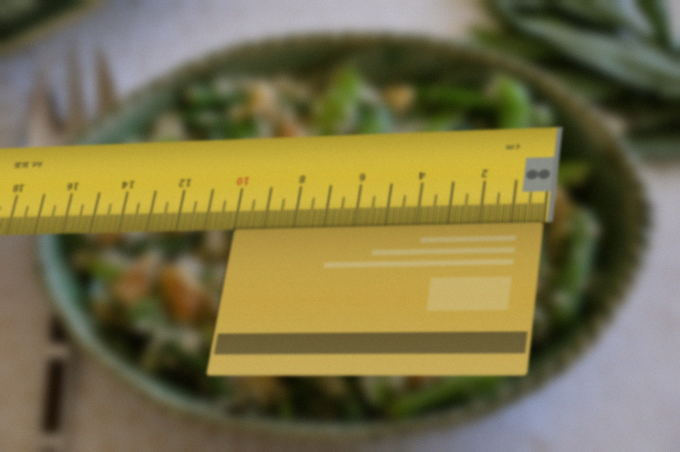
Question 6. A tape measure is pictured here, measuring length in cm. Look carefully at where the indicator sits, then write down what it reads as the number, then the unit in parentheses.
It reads 10 (cm)
